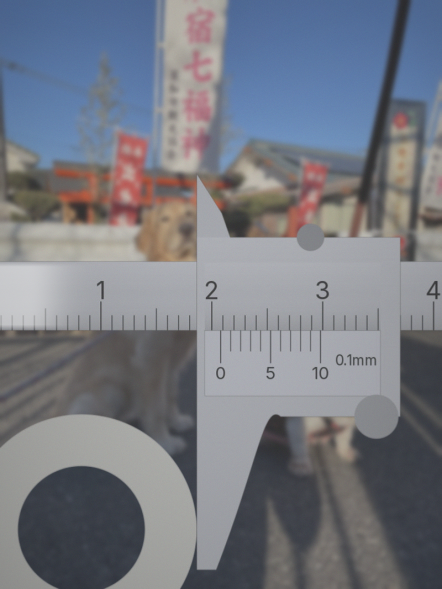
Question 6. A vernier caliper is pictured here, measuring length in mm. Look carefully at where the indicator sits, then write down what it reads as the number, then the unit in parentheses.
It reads 20.8 (mm)
